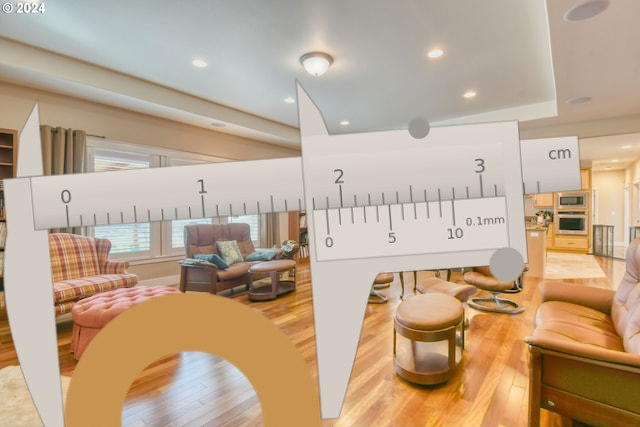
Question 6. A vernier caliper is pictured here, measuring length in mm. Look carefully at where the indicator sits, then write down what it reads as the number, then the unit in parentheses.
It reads 18.9 (mm)
